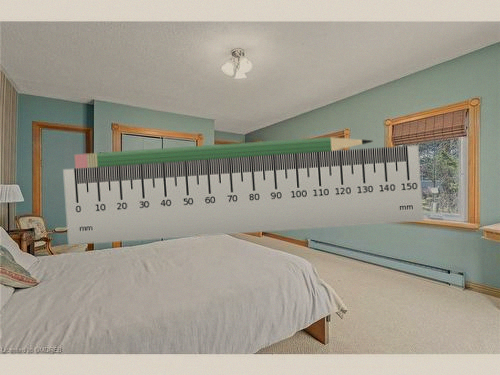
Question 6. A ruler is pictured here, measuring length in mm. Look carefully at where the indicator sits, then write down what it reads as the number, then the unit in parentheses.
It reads 135 (mm)
